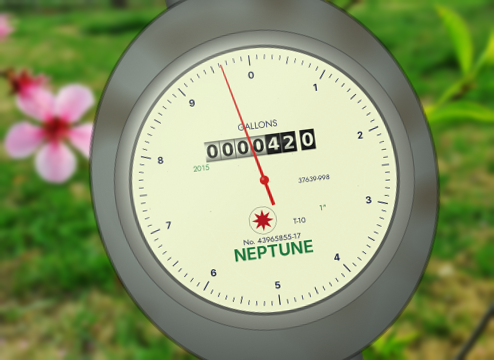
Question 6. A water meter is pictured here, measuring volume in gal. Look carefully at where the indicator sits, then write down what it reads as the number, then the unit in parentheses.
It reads 419.6 (gal)
